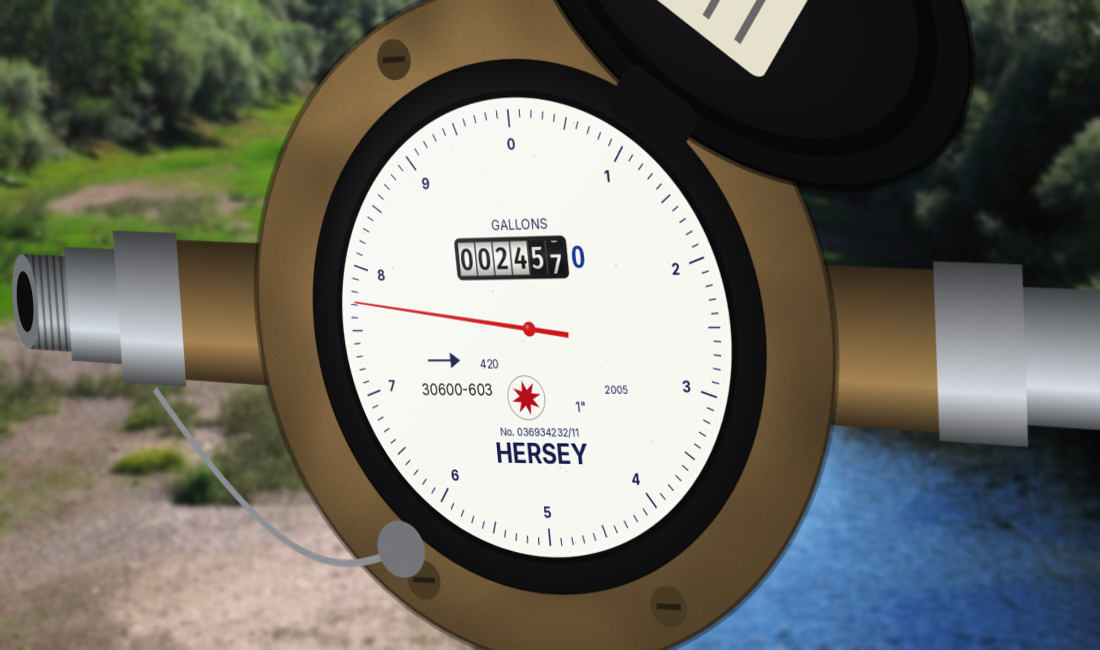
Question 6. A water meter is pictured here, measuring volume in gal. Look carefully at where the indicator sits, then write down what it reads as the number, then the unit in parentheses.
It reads 24567.7 (gal)
